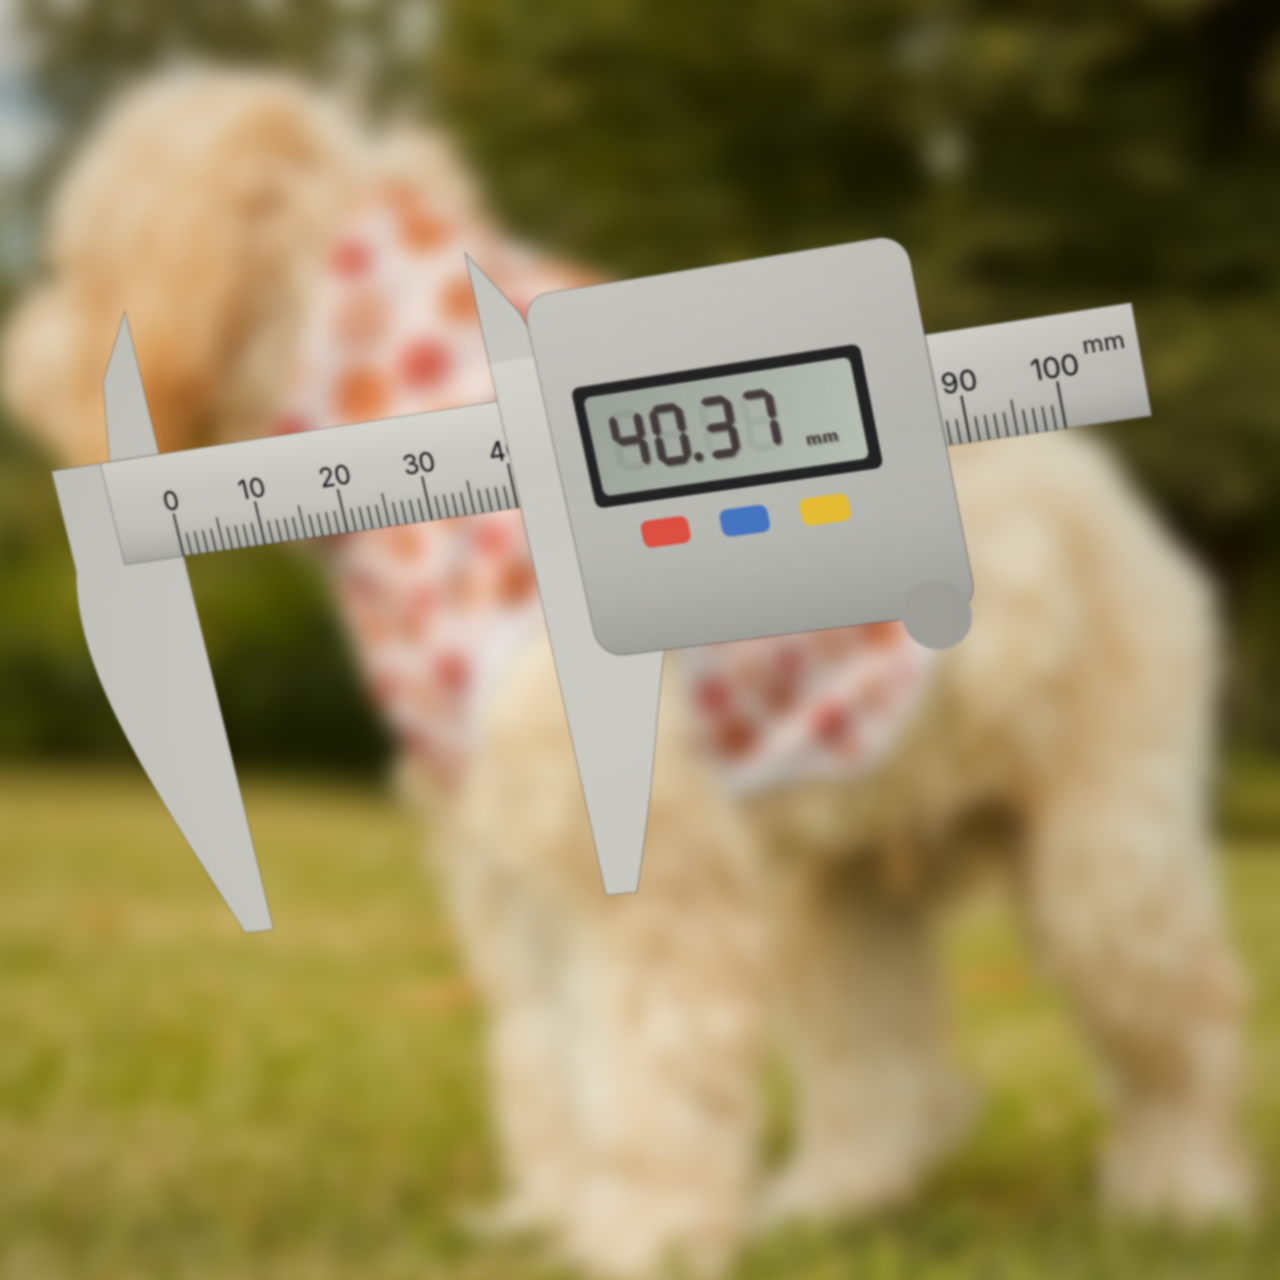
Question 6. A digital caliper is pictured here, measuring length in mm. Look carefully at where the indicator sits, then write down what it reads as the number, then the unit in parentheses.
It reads 40.37 (mm)
